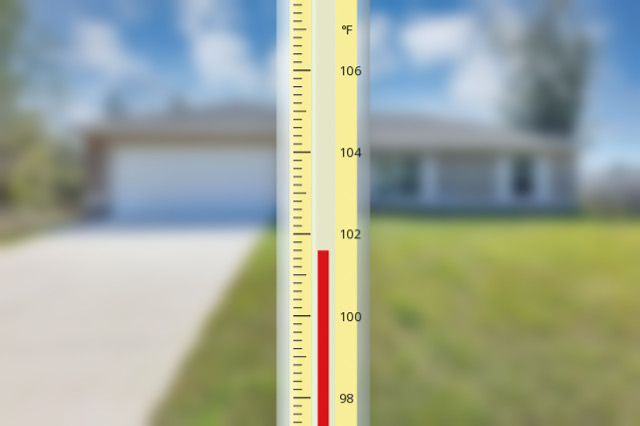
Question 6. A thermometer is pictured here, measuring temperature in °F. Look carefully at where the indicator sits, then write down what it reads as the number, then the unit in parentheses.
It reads 101.6 (°F)
